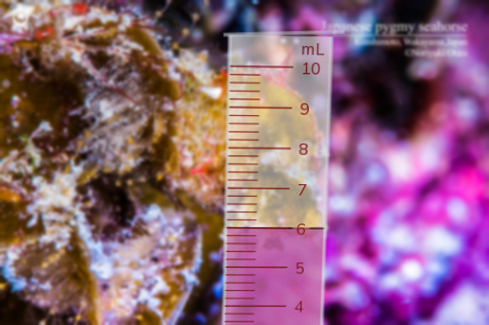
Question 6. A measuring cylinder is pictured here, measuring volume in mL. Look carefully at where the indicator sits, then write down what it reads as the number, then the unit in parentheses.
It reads 6 (mL)
